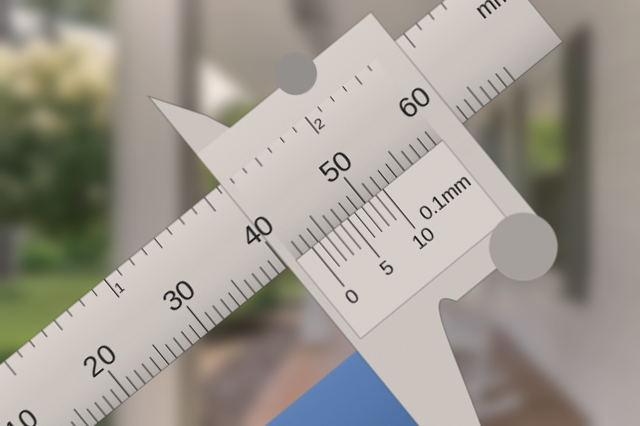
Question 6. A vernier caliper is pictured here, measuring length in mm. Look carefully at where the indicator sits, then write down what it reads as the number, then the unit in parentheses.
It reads 43.2 (mm)
